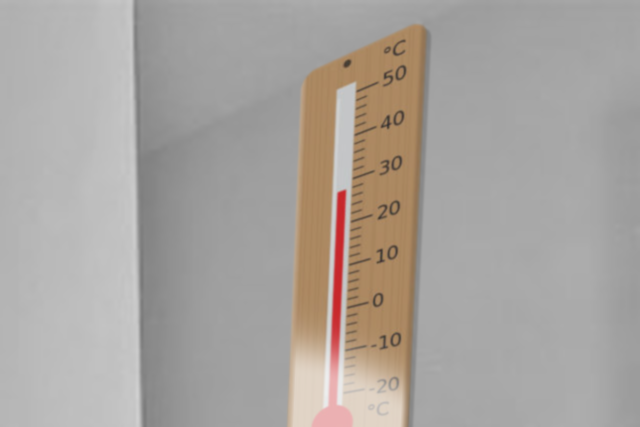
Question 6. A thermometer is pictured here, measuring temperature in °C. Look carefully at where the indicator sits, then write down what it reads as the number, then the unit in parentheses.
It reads 28 (°C)
